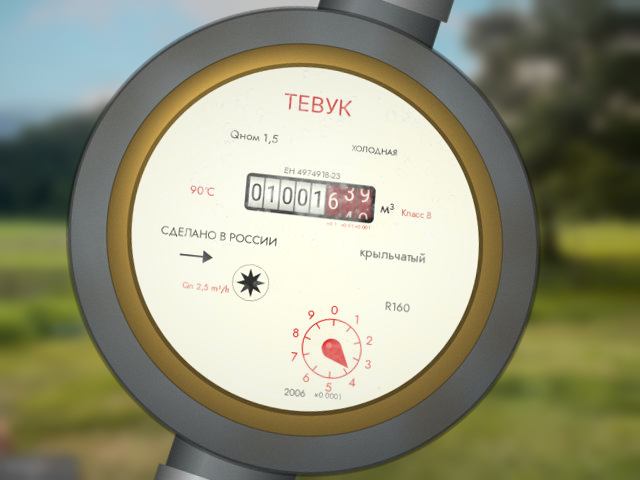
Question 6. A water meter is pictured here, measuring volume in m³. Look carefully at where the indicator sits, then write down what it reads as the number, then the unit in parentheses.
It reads 1001.6393 (m³)
